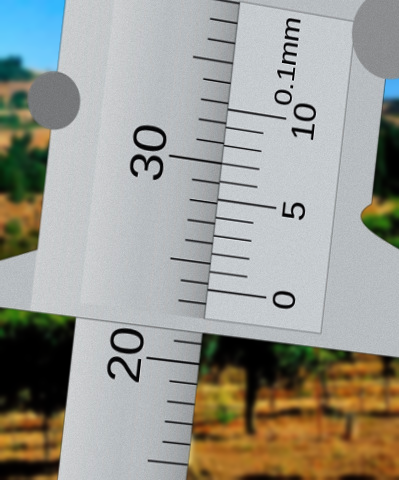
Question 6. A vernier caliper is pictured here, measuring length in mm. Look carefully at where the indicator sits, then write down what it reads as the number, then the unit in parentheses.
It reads 23.7 (mm)
